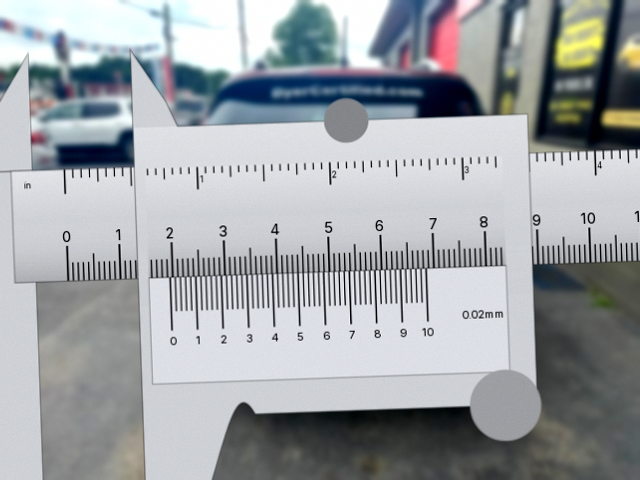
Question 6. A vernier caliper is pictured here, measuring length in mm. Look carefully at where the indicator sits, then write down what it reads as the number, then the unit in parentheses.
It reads 19.5 (mm)
